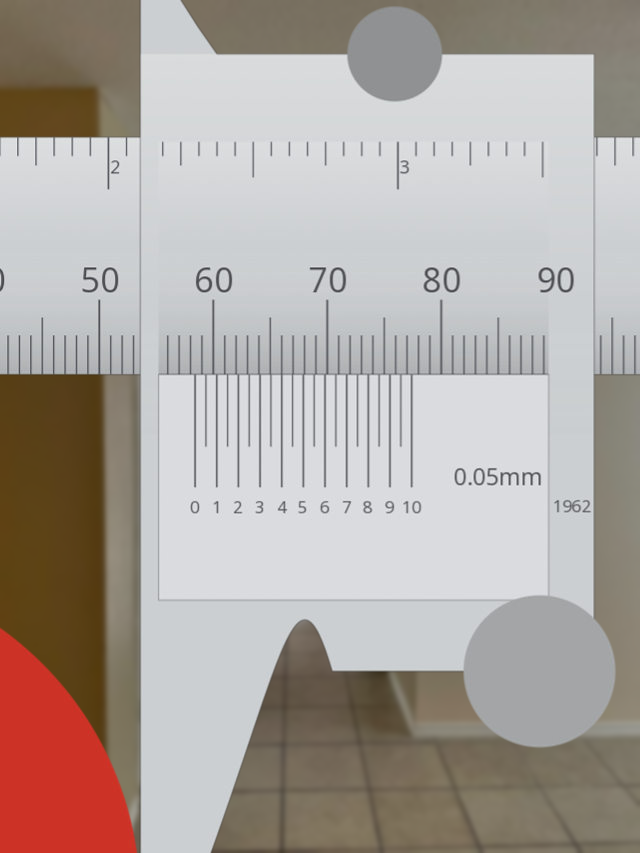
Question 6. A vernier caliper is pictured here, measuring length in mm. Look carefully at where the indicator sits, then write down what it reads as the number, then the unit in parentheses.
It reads 58.4 (mm)
